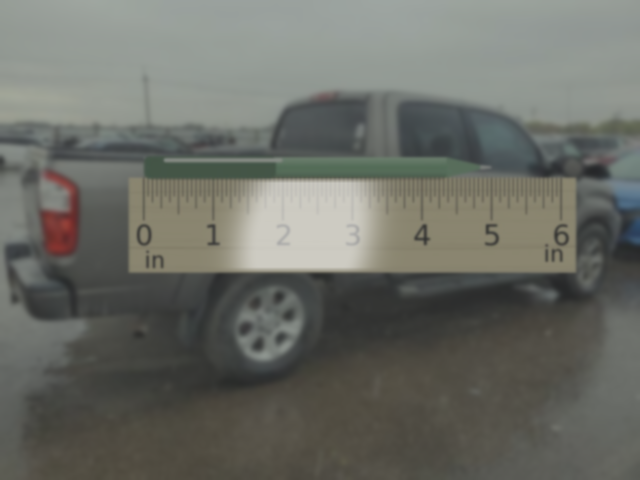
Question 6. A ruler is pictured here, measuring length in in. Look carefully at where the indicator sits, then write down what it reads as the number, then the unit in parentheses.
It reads 5 (in)
